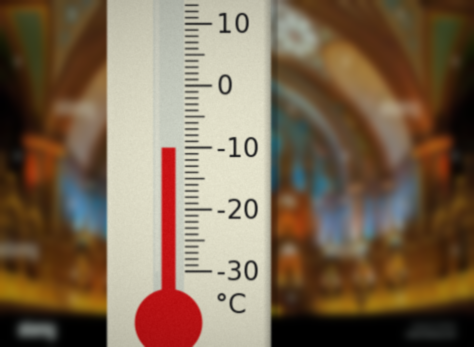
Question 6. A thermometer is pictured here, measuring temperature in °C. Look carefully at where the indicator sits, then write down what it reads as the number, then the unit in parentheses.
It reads -10 (°C)
